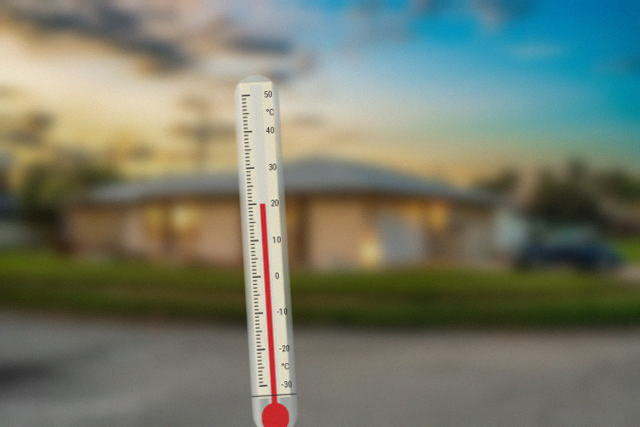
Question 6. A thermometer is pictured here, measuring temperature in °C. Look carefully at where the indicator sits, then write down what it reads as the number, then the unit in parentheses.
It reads 20 (°C)
